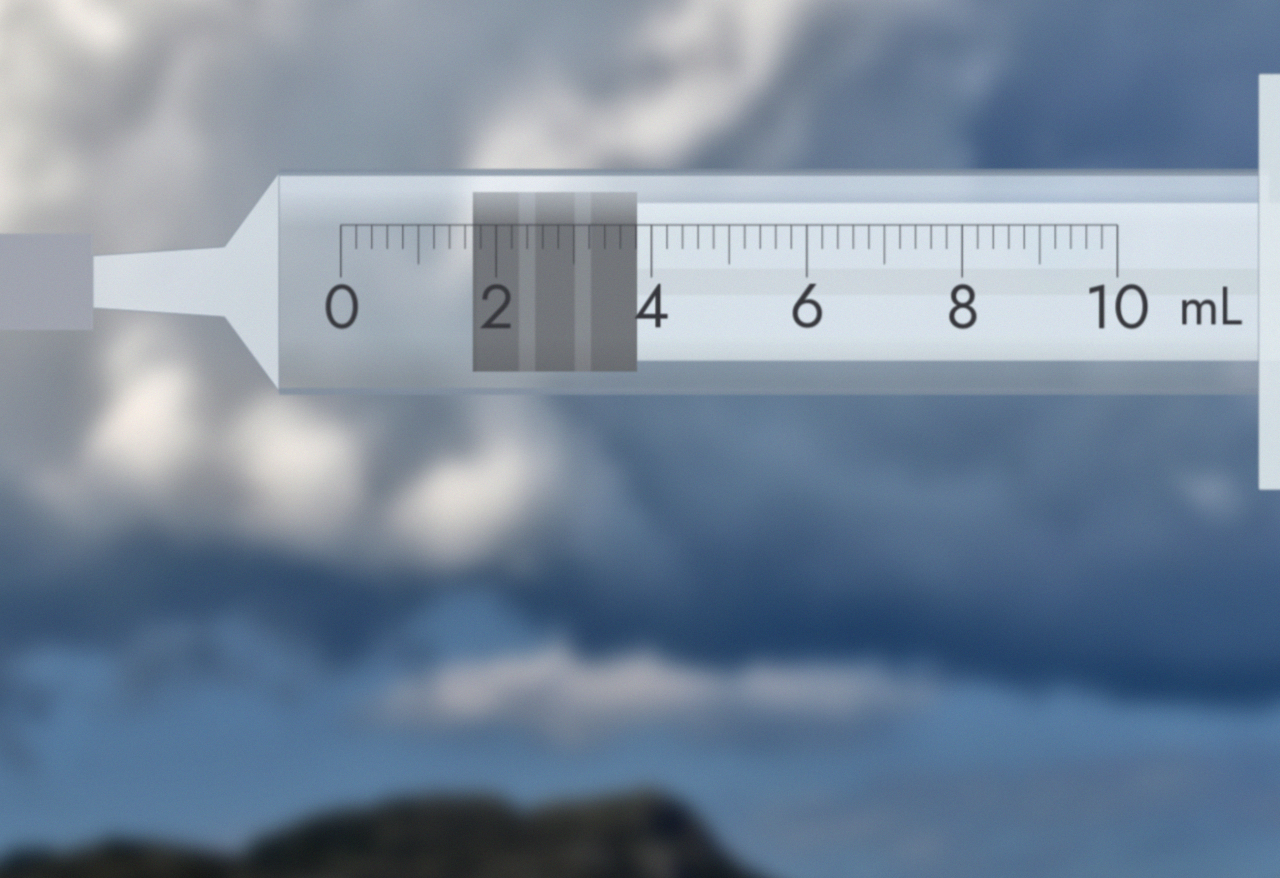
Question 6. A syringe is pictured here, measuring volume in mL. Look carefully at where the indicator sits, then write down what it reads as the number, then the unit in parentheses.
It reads 1.7 (mL)
